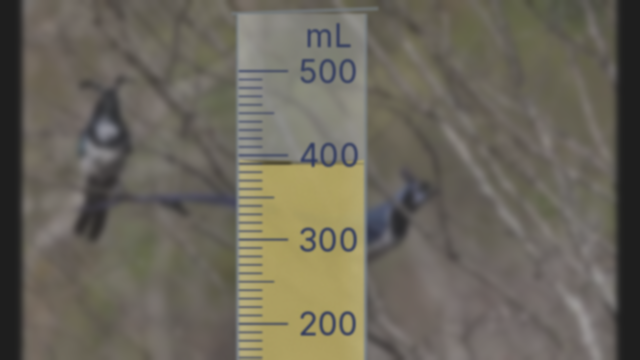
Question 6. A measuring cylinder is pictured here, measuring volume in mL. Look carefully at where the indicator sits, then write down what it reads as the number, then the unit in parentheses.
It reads 390 (mL)
